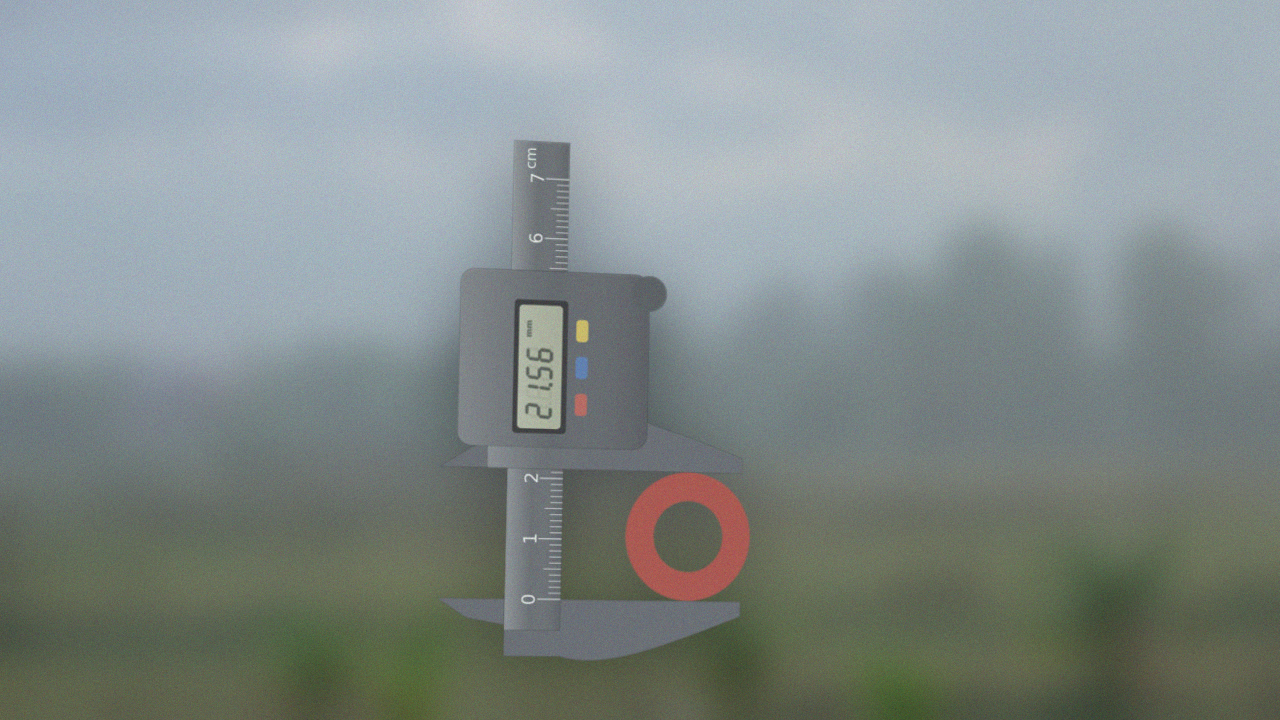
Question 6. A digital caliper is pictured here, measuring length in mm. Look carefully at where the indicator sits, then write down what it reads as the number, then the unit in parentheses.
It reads 21.56 (mm)
